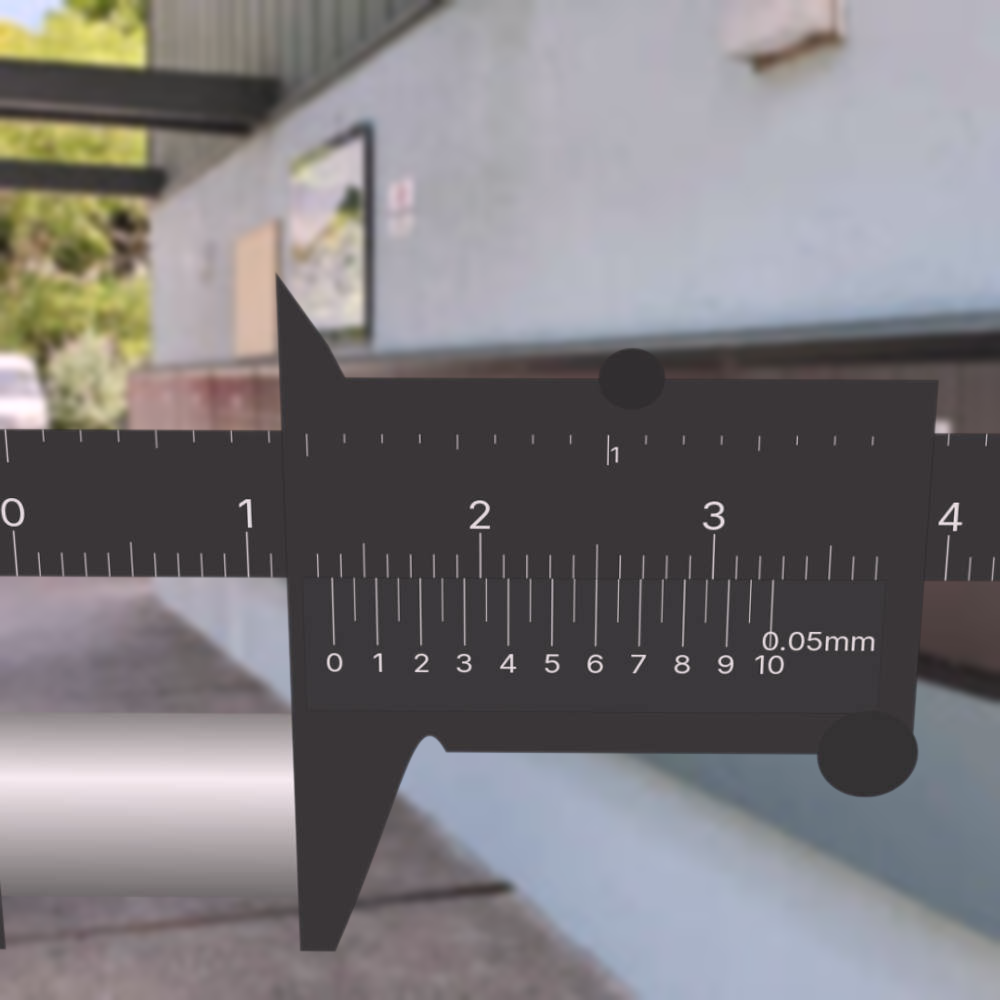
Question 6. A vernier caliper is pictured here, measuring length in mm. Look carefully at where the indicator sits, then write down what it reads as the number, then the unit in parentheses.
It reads 13.6 (mm)
